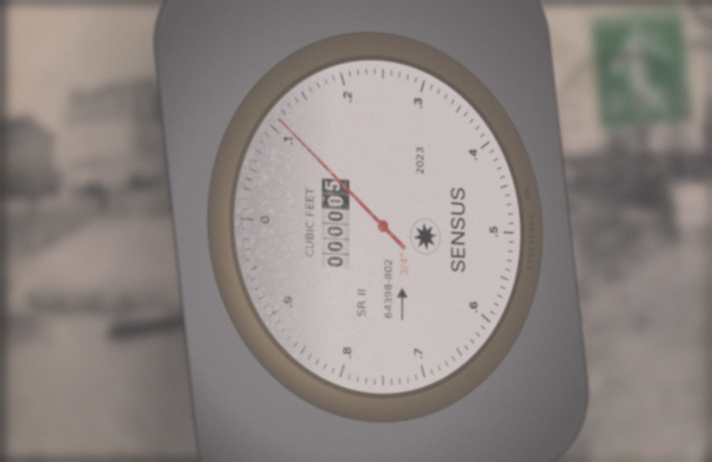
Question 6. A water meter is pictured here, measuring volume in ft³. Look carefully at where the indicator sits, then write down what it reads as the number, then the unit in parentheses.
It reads 5.11 (ft³)
